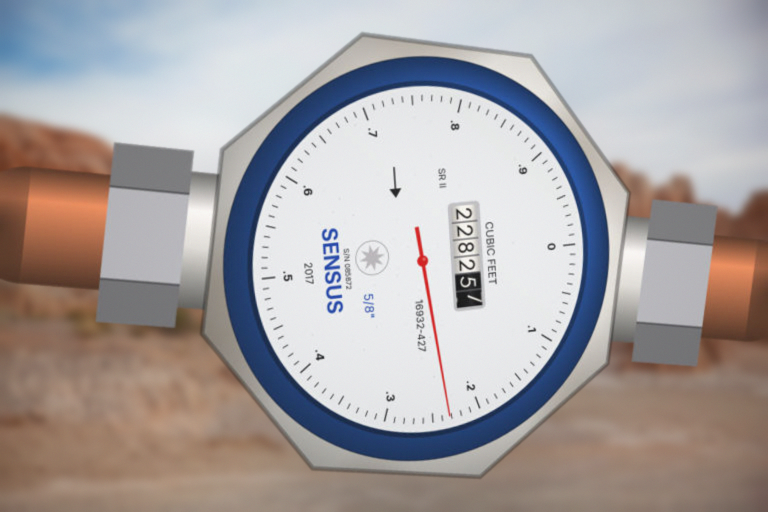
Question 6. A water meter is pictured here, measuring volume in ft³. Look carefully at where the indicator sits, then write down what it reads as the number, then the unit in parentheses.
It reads 228257.23 (ft³)
